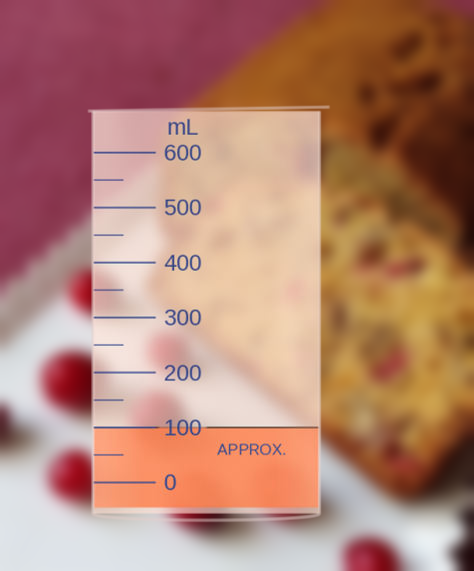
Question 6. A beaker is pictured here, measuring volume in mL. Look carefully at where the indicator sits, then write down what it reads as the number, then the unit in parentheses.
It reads 100 (mL)
